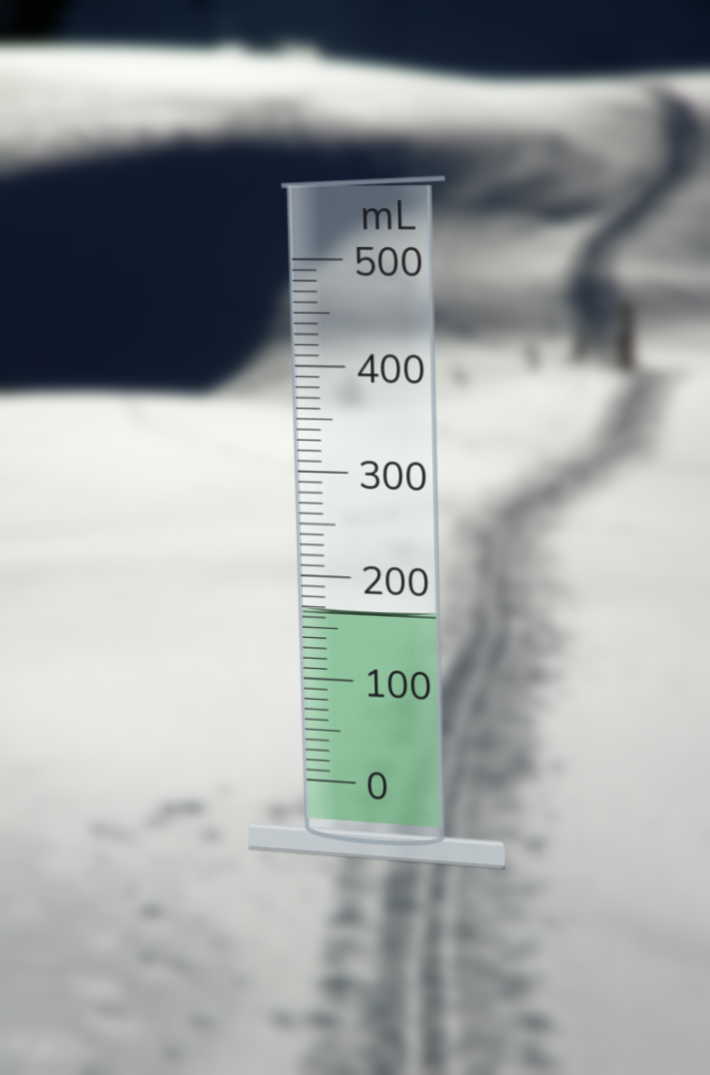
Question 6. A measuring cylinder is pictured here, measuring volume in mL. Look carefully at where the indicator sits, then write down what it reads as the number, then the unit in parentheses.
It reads 165 (mL)
